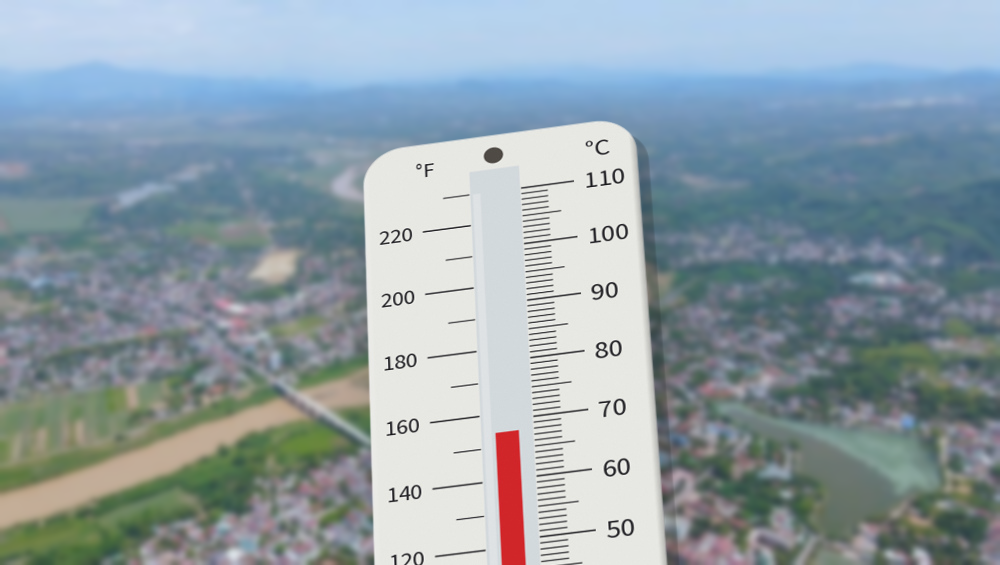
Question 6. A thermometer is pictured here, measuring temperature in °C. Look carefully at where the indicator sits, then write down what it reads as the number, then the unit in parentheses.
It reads 68 (°C)
